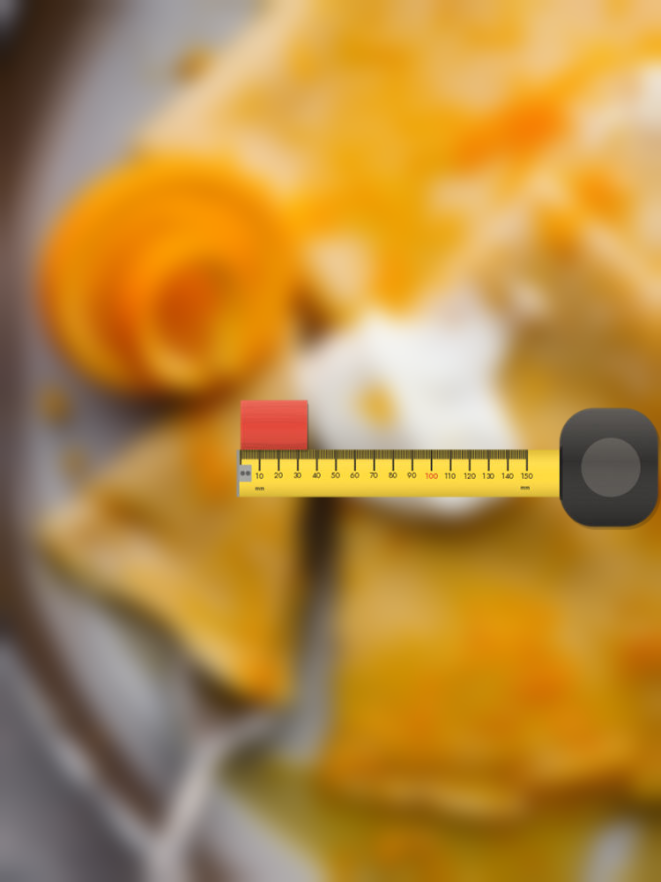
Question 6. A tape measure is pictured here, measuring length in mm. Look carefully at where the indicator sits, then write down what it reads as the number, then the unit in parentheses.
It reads 35 (mm)
